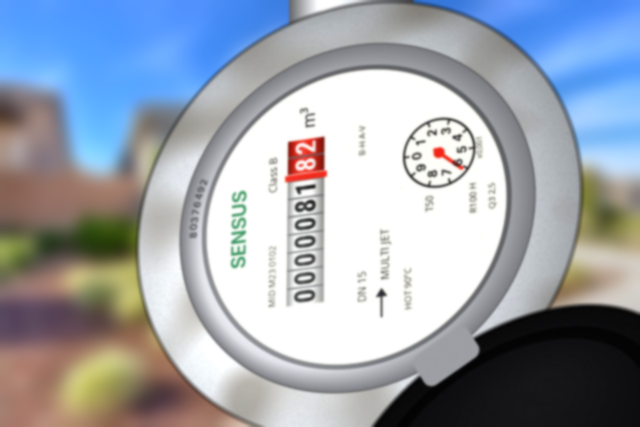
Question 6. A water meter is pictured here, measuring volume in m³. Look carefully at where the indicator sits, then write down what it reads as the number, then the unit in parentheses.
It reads 81.826 (m³)
